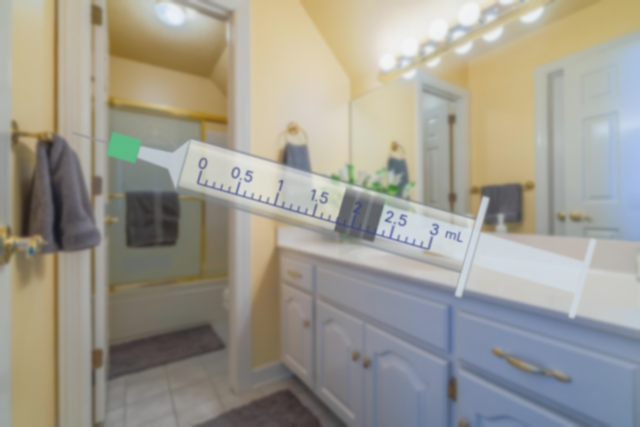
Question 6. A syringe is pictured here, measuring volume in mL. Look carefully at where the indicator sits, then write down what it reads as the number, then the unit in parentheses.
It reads 1.8 (mL)
